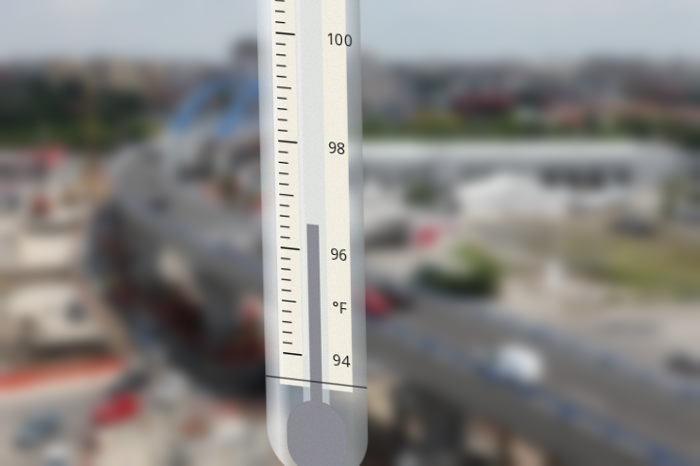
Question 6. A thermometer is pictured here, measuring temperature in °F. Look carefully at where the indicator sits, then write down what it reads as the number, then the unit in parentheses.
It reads 96.5 (°F)
